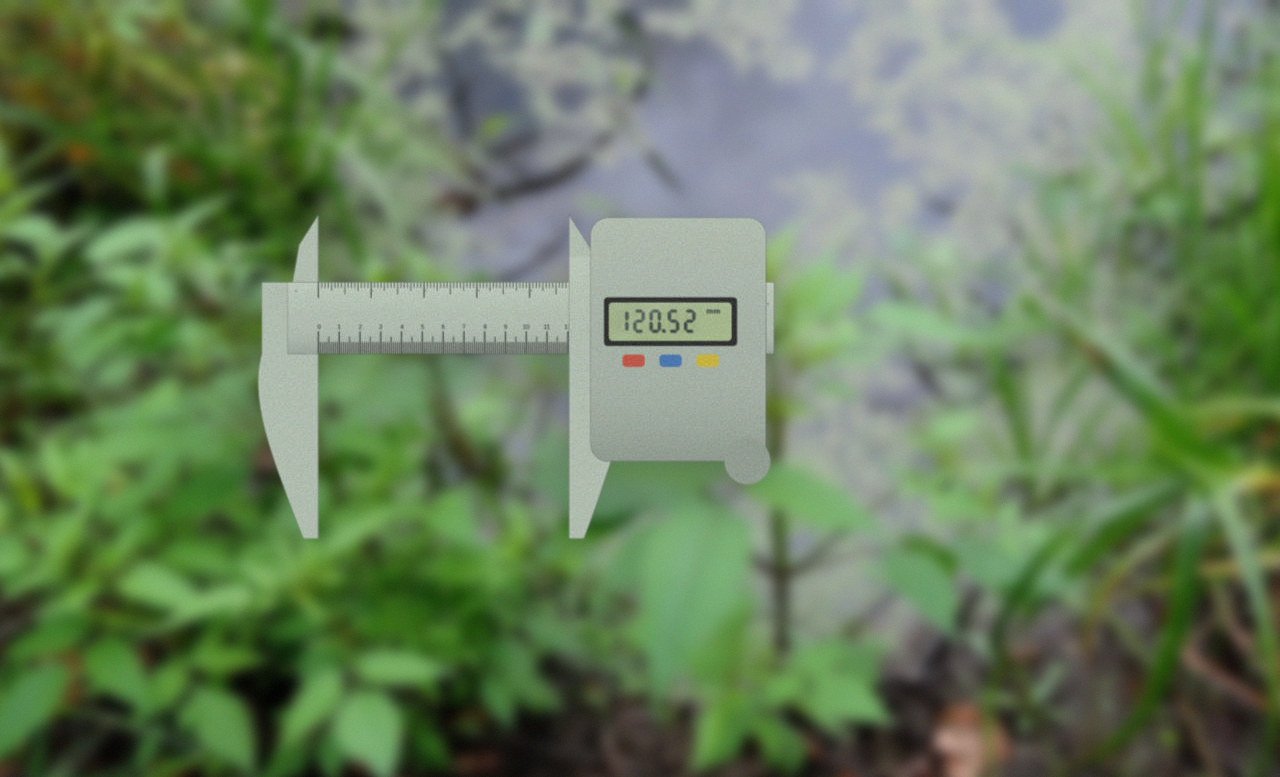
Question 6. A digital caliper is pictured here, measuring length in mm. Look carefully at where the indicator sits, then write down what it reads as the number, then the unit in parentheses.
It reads 120.52 (mm)
